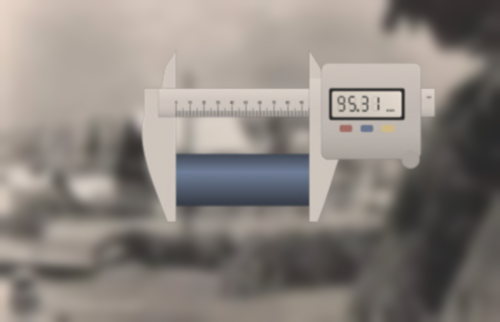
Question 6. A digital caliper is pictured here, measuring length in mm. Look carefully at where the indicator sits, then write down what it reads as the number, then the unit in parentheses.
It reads 95.31 (mm)
